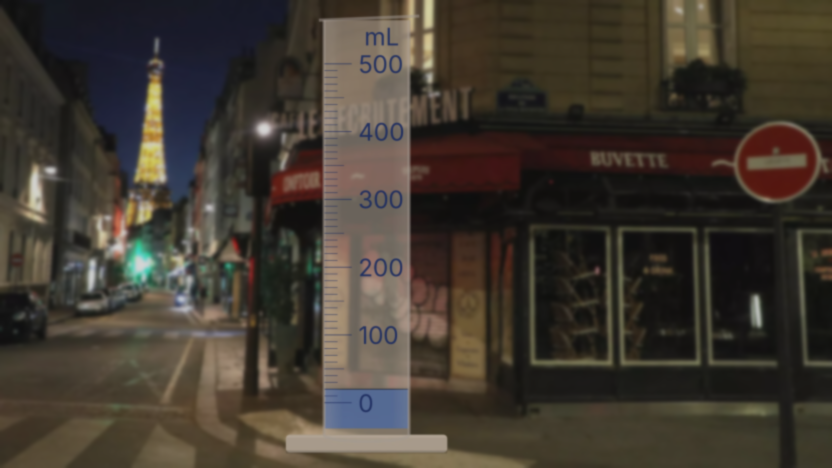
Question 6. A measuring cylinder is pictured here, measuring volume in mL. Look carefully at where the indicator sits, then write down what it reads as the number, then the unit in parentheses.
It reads 20 (mL)
